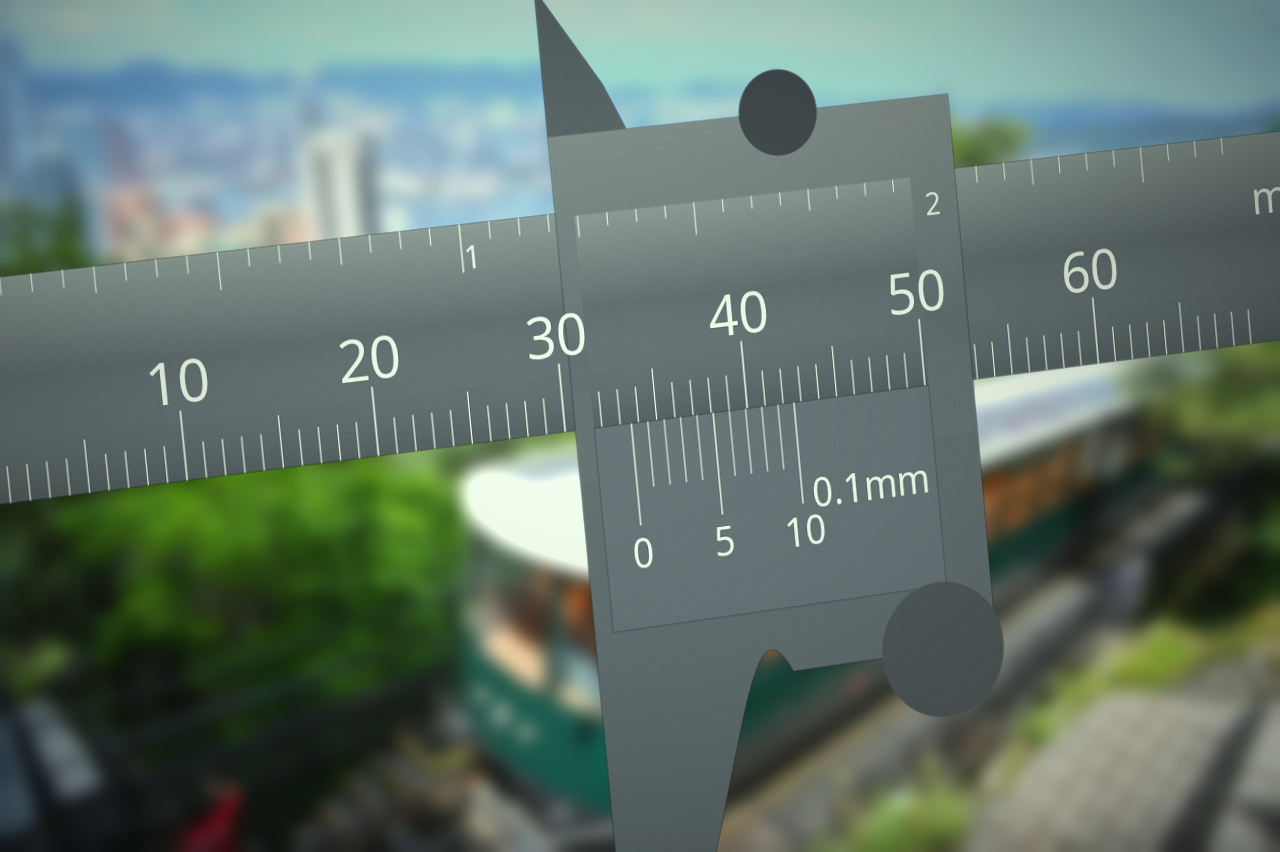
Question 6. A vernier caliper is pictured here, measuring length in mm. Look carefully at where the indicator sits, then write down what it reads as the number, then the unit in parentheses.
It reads 33.6 (mm)
